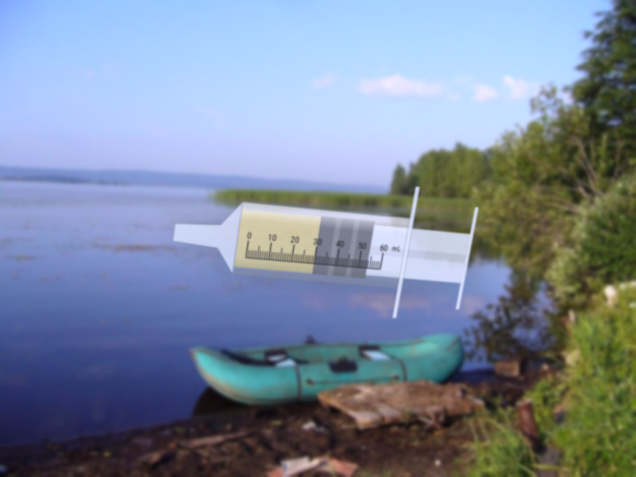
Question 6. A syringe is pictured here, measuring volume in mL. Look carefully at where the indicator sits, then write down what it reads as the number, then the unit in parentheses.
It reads 30 (mL)
